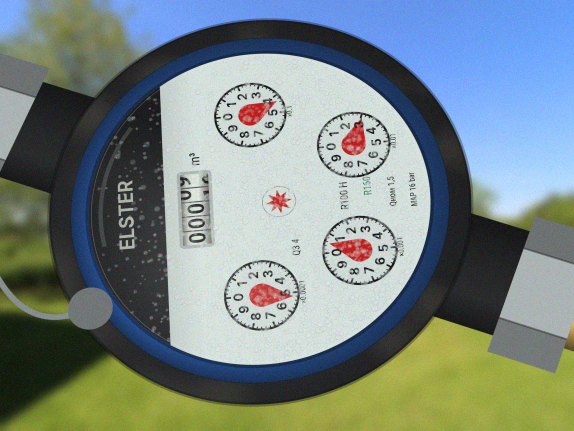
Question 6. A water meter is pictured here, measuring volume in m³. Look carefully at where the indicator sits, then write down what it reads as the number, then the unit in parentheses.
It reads 9.4305 (m³)
